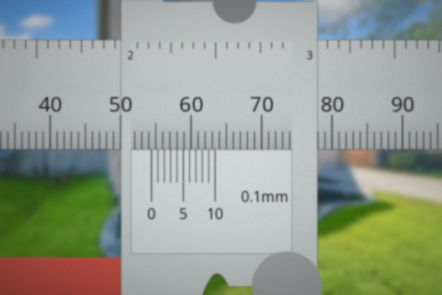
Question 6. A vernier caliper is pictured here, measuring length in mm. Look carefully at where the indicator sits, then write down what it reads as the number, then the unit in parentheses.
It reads 54.4 (mm)
